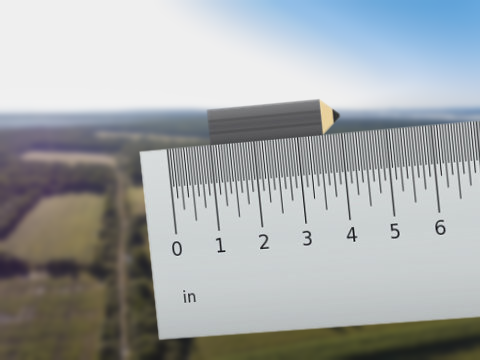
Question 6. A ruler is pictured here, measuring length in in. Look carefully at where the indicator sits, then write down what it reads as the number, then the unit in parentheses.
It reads 3 (in)
